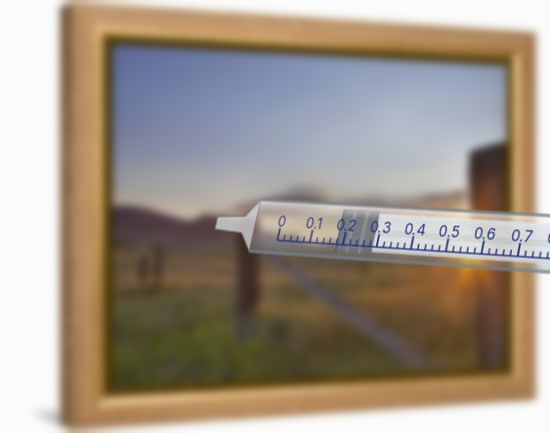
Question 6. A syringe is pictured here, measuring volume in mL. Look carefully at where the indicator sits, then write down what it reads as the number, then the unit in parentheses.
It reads 0.18 (mL)
